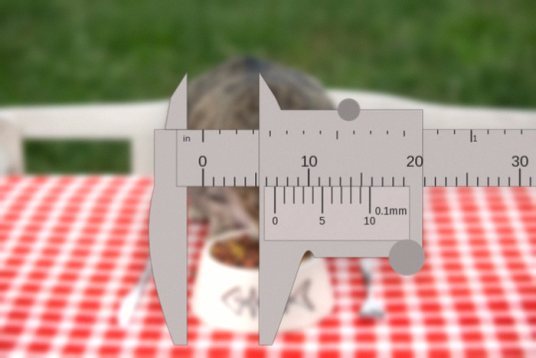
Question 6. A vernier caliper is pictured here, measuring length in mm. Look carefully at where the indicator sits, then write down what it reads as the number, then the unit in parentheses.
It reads 6.8 (mm)
